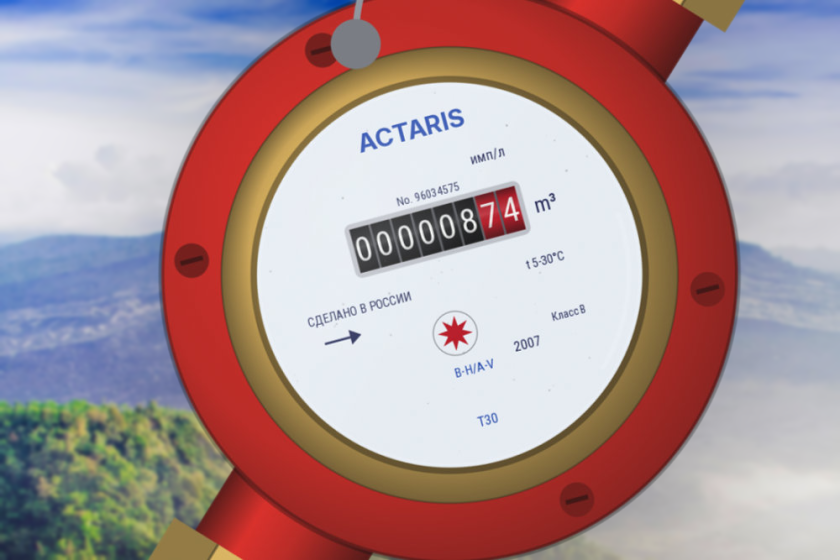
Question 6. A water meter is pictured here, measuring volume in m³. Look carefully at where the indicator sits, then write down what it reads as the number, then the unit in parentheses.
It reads 8.74 (m³)
